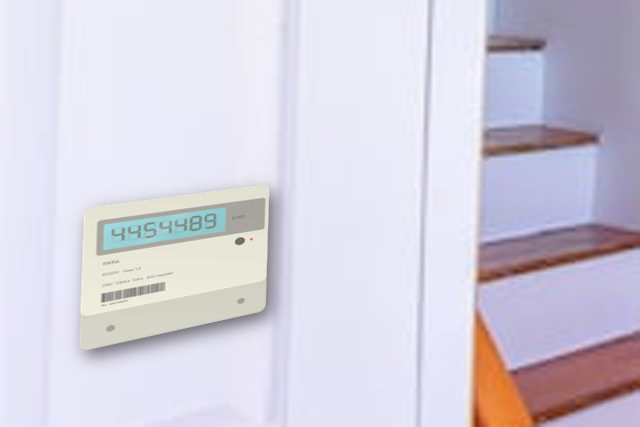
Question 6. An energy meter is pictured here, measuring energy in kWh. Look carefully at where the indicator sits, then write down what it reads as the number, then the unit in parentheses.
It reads 4454489 (kWh)
